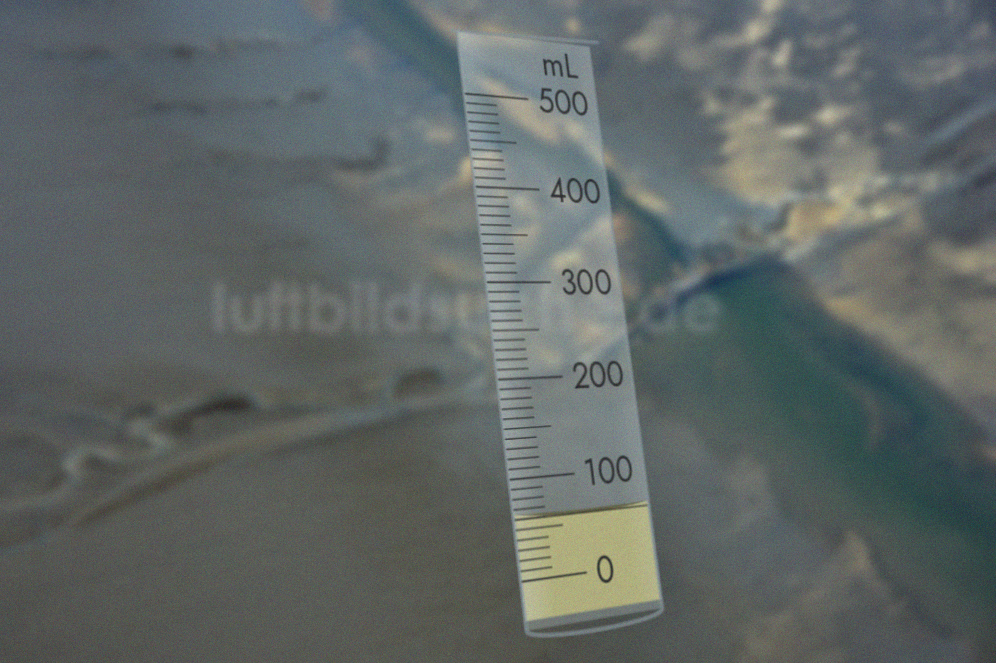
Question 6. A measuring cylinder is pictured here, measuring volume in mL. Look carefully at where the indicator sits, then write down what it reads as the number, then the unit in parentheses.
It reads 60 (mL)
